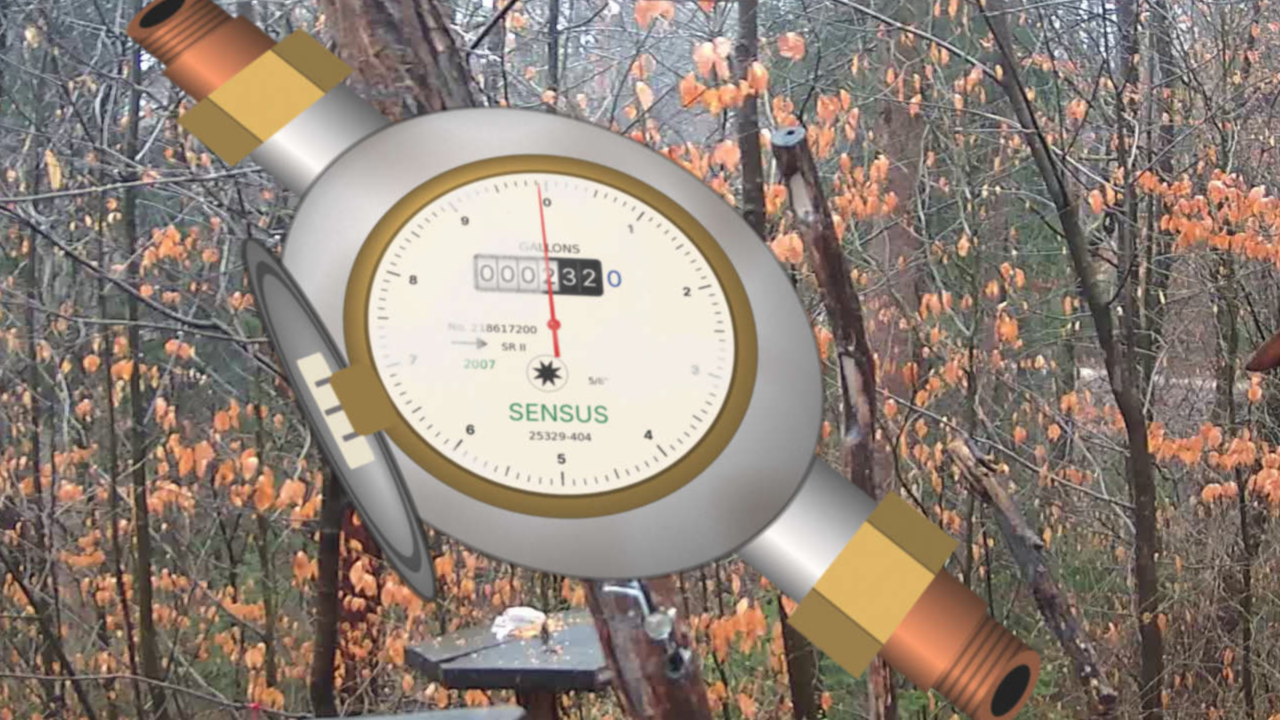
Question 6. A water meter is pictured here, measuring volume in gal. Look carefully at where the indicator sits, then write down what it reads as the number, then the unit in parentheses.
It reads 2319.9 (gal)
